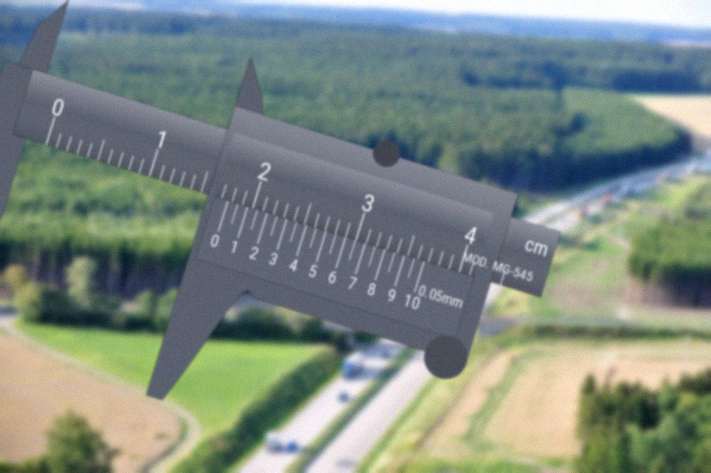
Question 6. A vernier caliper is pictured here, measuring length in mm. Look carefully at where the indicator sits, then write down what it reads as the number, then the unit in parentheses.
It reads 17.6 (mm)
